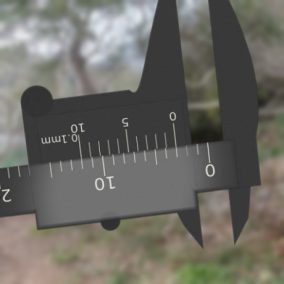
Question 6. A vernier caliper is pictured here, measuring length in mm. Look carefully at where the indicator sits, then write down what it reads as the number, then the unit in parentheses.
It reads 3.0 (mm)
